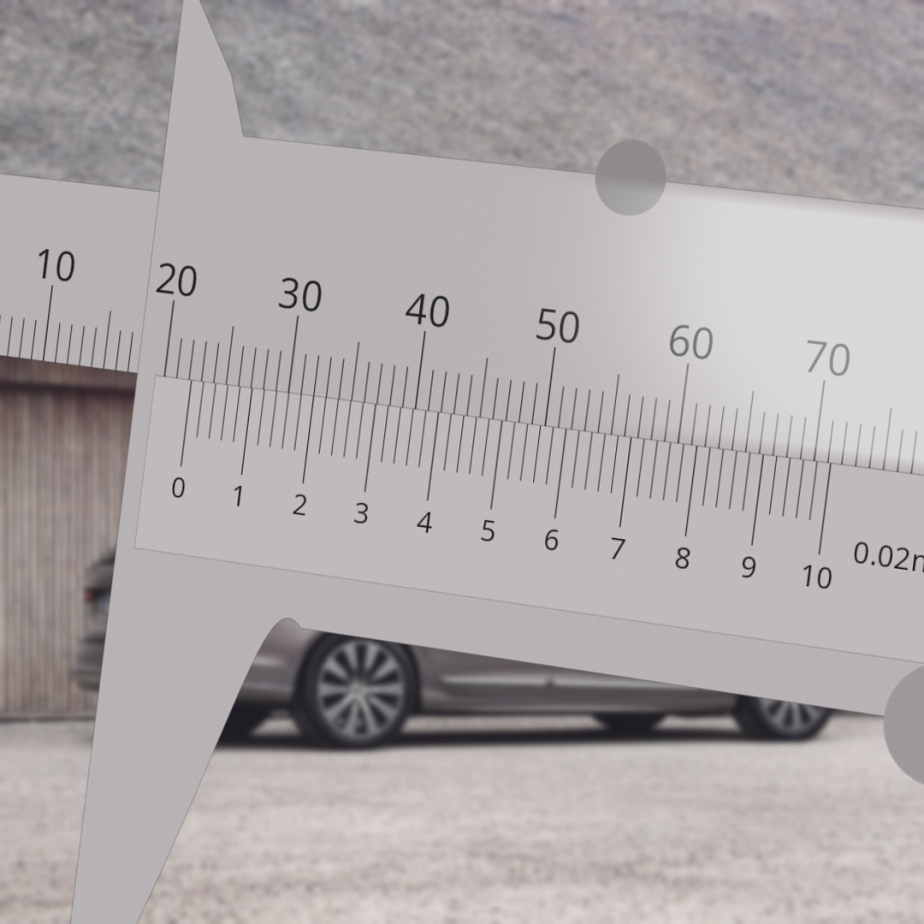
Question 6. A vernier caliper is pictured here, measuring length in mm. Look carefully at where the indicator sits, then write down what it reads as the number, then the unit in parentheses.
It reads 22.2 (mm)
